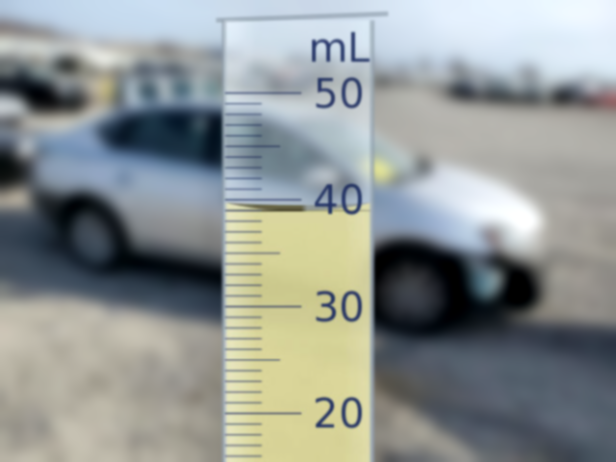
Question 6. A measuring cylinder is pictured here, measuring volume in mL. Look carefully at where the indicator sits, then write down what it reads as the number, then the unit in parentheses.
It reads 39 (mL)
